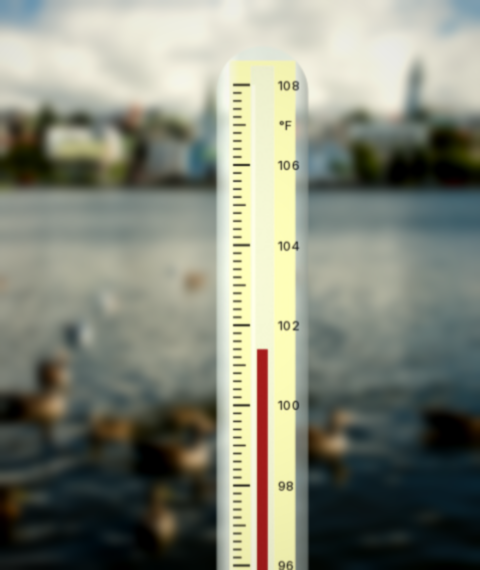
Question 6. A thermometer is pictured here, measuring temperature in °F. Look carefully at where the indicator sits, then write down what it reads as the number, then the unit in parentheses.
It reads 101.4 (°F)
